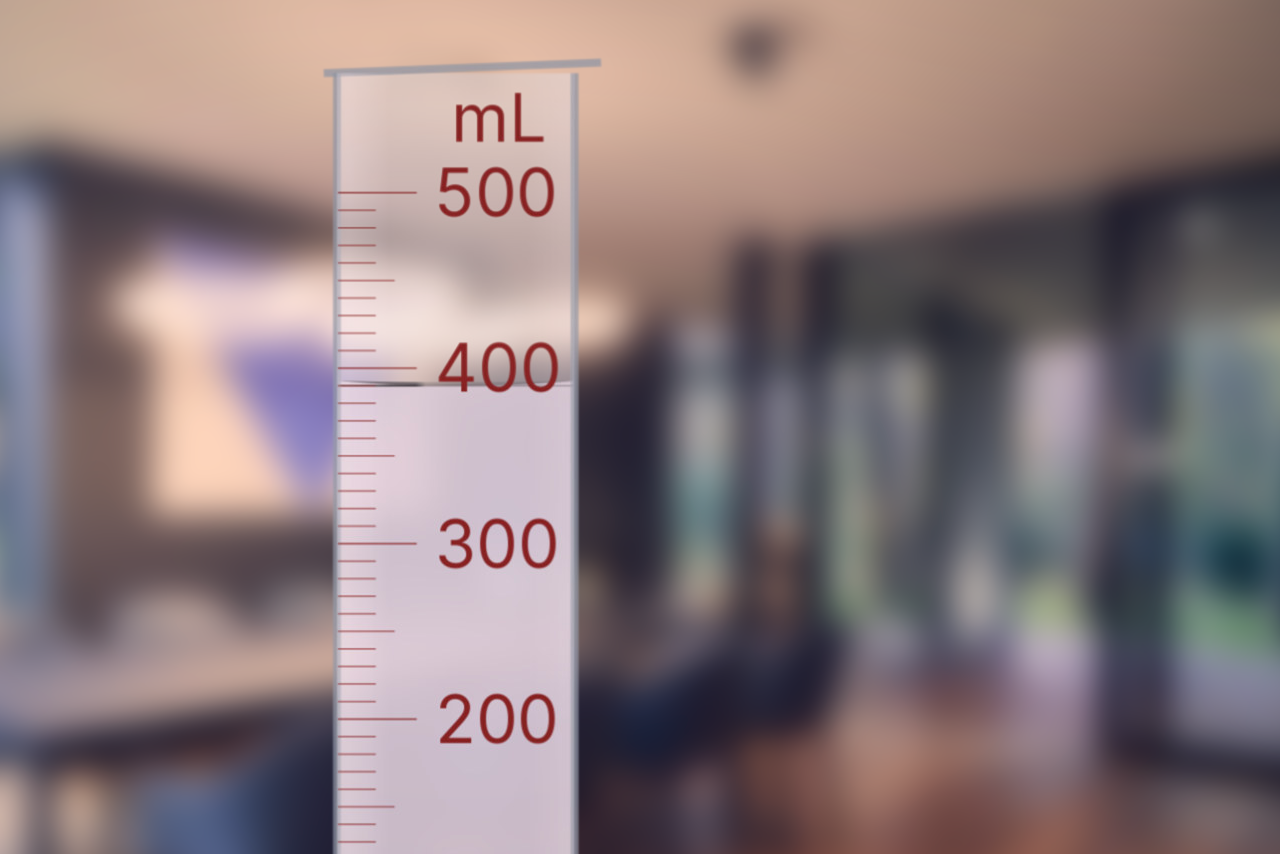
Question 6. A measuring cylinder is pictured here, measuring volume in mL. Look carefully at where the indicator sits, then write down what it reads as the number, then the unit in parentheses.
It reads 390 (mL)
